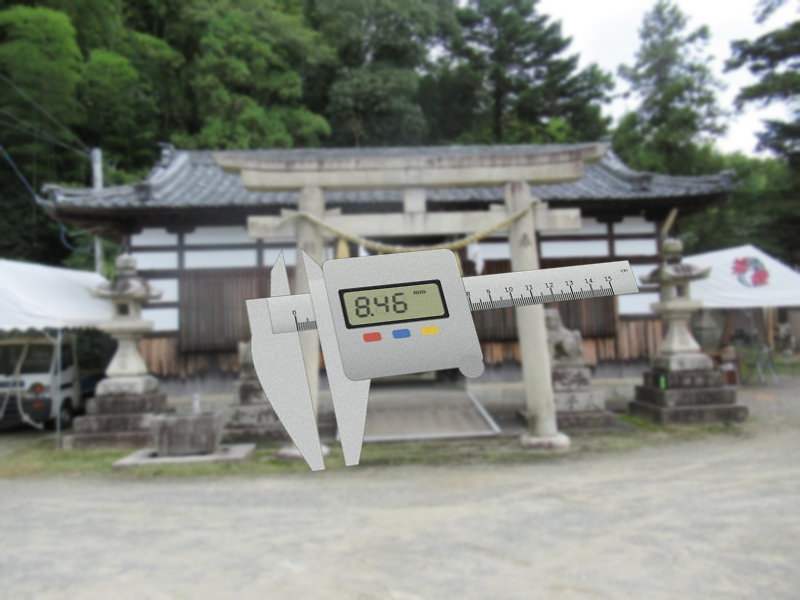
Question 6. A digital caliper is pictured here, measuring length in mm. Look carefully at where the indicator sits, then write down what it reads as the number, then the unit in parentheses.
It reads 8.46 (mm)
